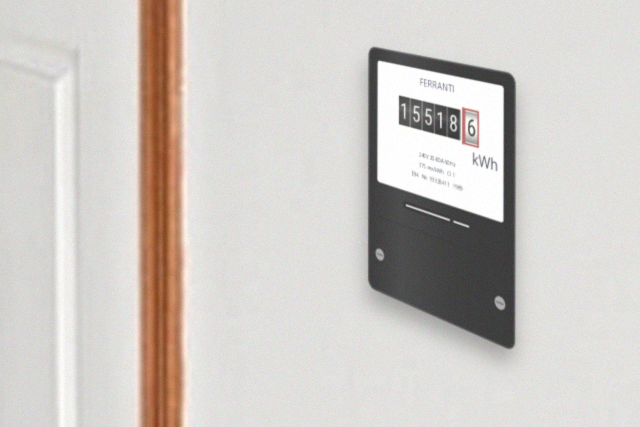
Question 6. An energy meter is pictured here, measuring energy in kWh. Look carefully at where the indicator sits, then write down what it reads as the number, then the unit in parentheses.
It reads 15518.6 (kWh)
